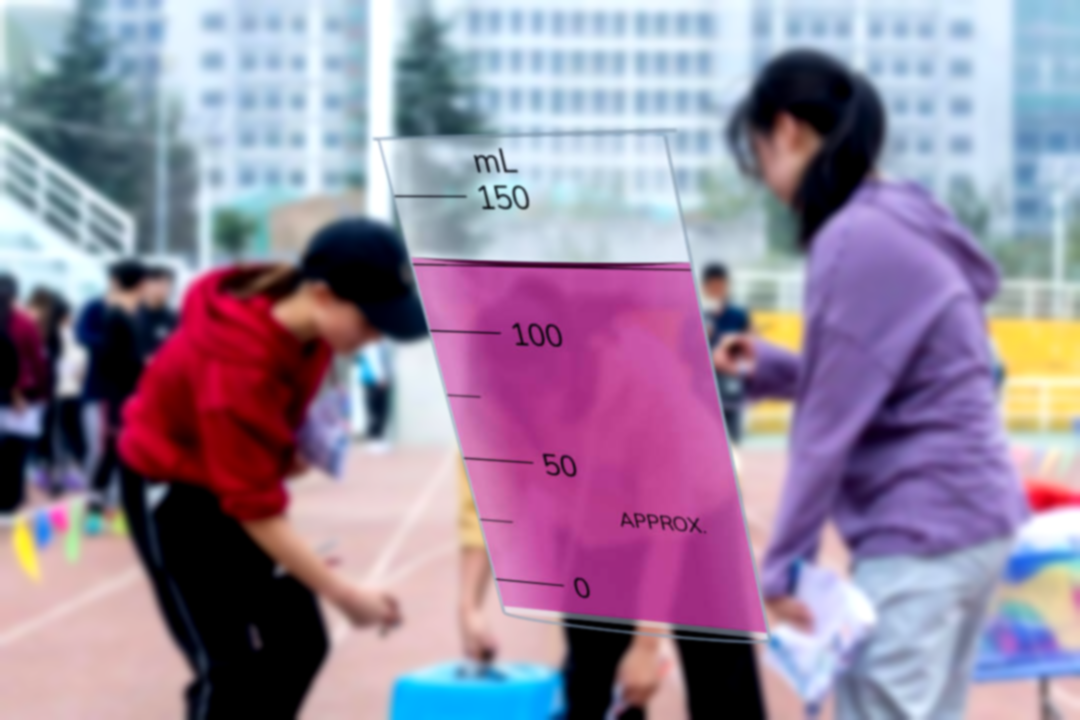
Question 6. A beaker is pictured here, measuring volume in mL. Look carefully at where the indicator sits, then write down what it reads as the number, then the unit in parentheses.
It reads 125 (mL)
